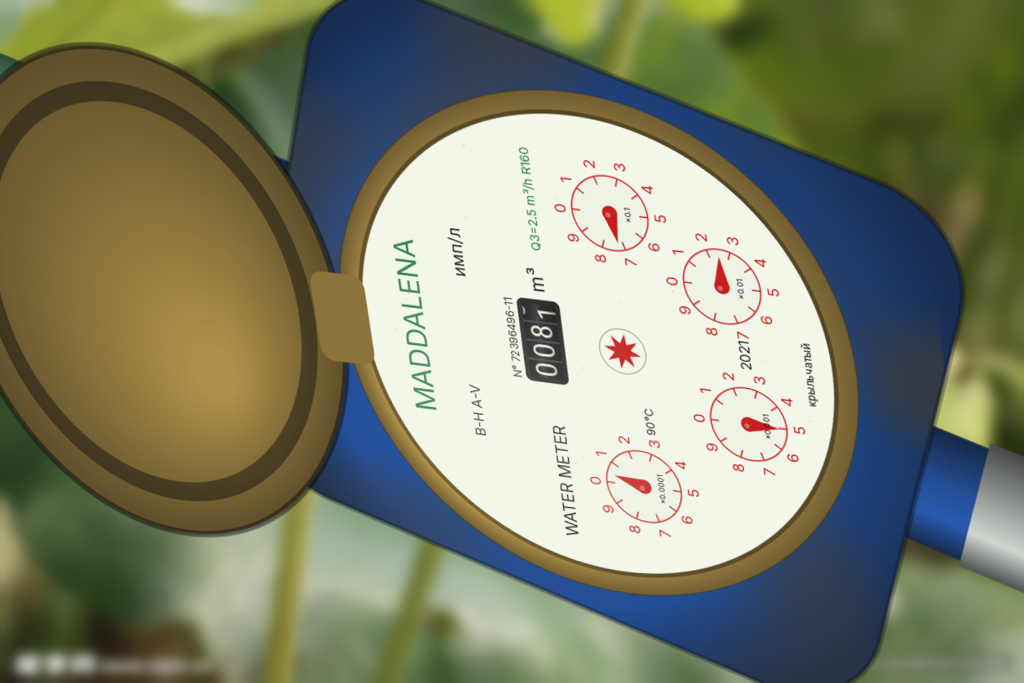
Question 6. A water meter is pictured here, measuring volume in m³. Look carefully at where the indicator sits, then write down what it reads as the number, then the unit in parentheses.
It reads 80.7250 (m³)
